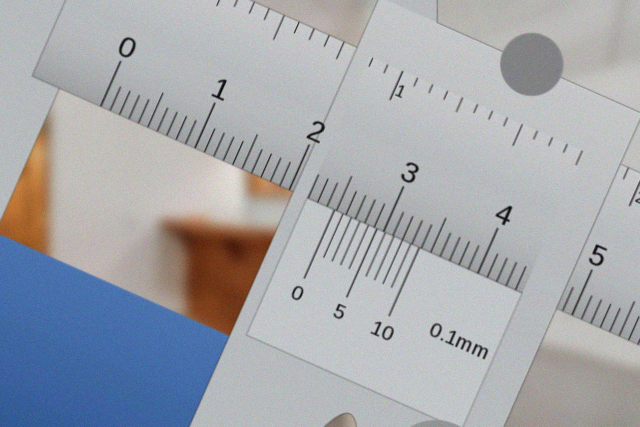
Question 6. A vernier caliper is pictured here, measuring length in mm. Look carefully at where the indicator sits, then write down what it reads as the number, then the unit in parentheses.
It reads 24.8 (mm)
